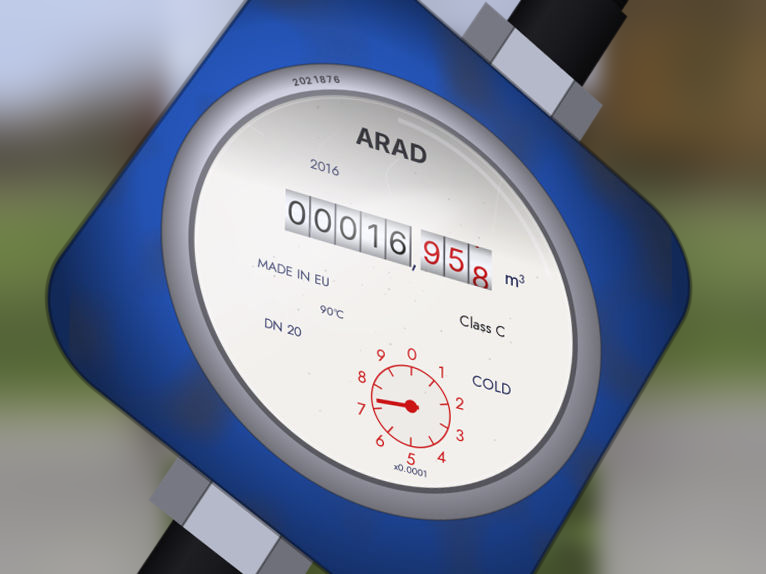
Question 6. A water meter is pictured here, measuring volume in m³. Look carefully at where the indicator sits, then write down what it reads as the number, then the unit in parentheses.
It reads 16.9577 (m³)
